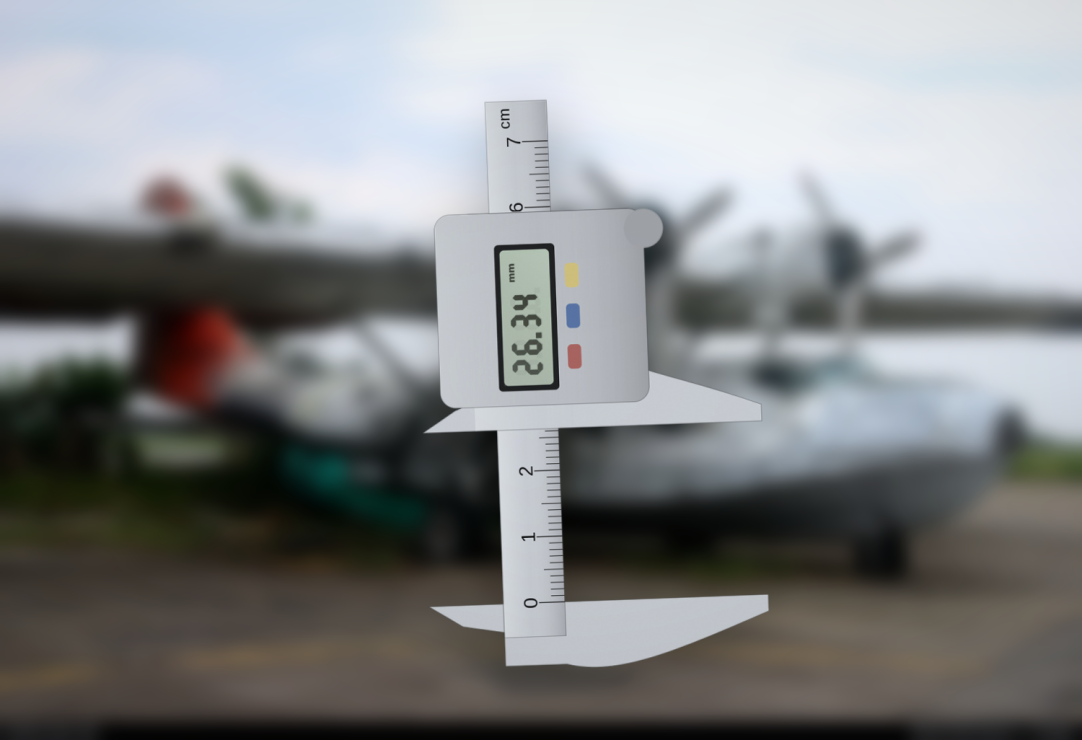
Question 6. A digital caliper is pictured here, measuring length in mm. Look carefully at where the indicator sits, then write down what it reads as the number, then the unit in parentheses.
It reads 26.34 (mm)
